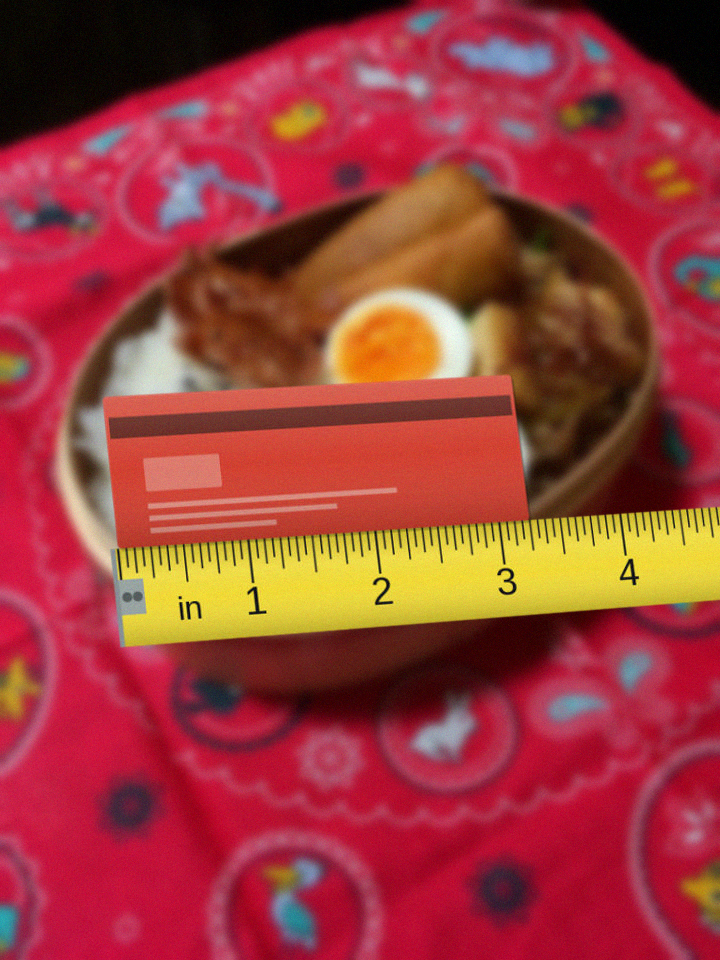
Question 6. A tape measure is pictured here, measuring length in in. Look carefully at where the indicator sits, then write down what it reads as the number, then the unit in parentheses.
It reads 3.25 (in)
